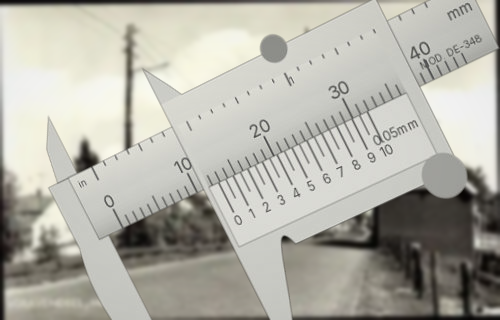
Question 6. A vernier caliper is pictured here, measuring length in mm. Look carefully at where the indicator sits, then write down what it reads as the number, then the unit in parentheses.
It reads 12.8 (mm)
